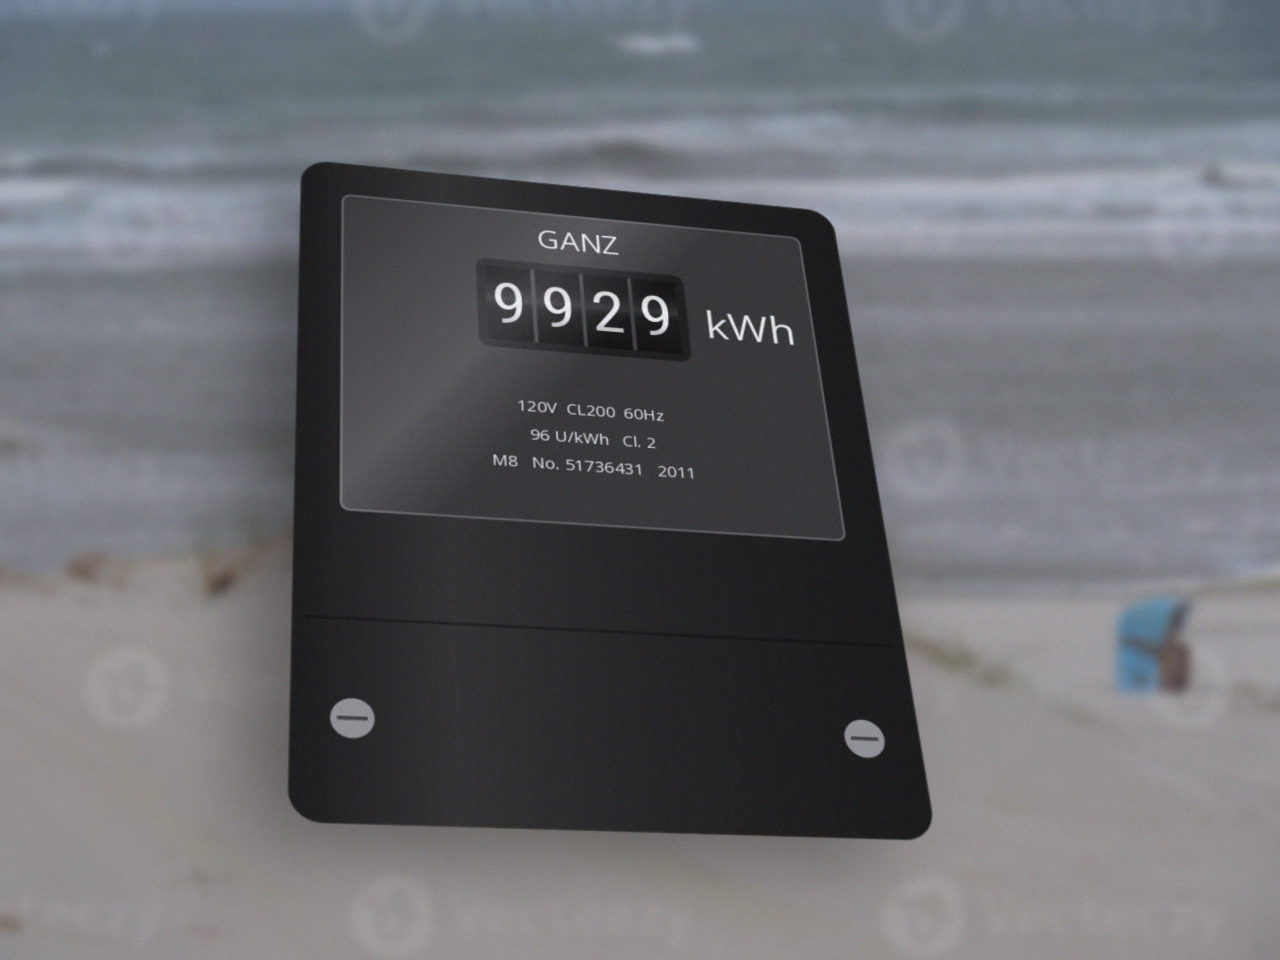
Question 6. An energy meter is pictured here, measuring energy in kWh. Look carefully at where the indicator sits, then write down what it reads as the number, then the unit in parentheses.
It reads 9929 (kWh)
